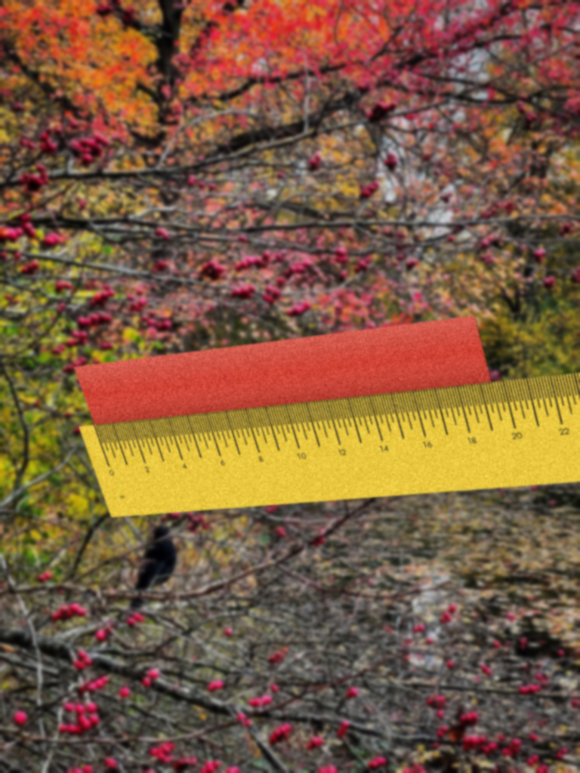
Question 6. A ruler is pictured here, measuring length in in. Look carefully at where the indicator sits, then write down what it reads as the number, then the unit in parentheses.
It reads 19.5 (in)
